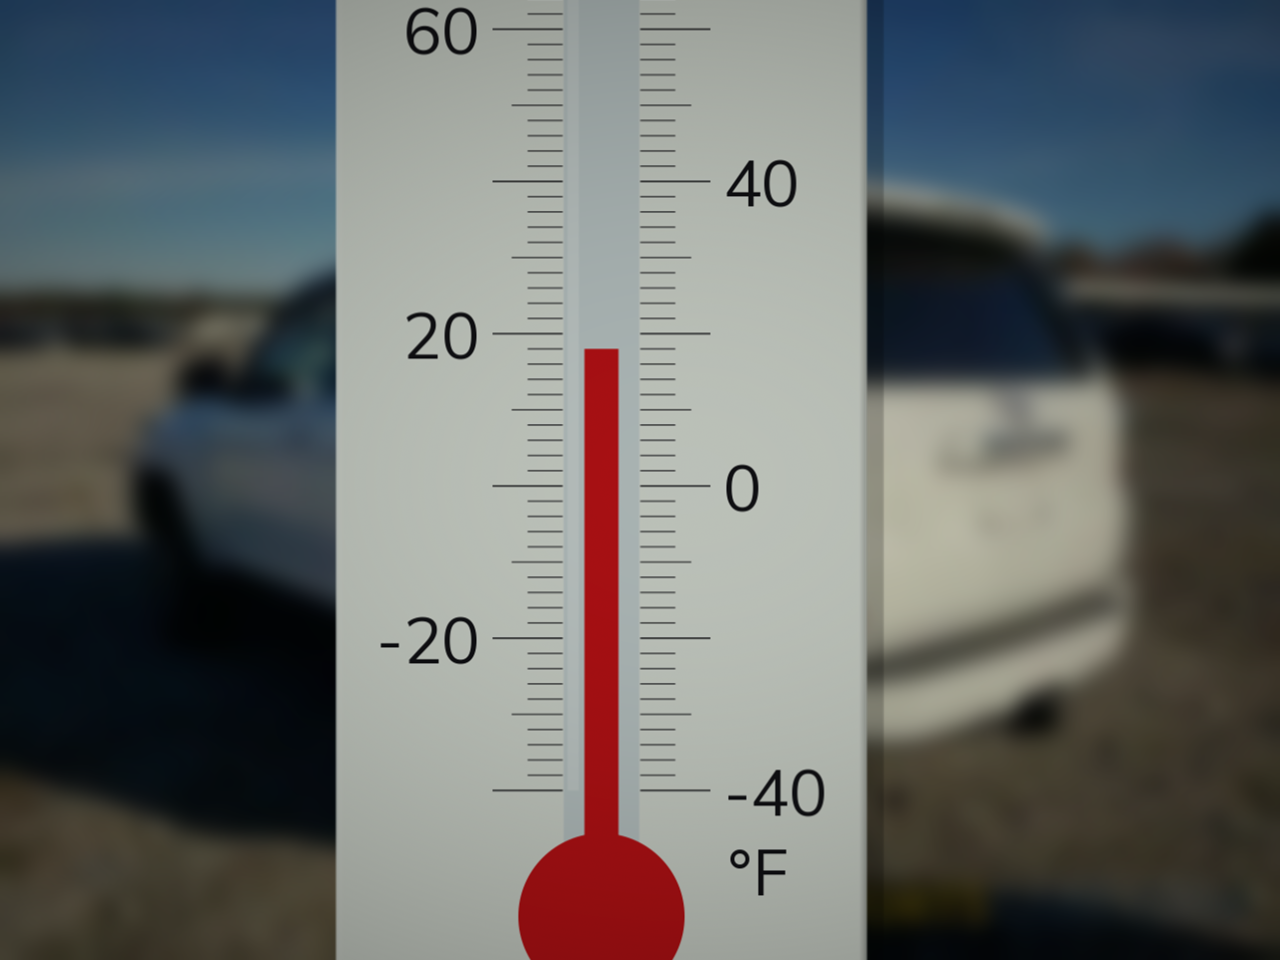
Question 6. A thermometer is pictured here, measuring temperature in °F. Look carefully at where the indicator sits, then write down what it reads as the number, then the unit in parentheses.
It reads 18 (°F)
